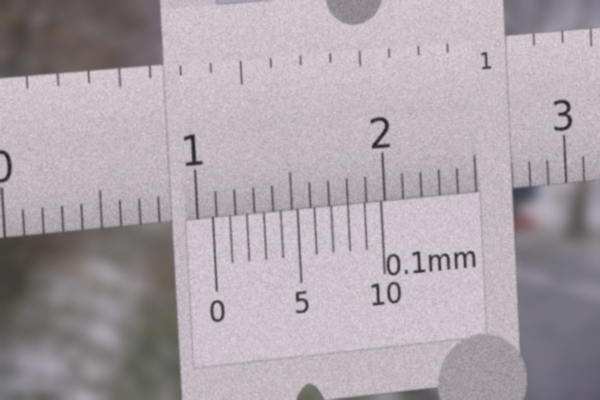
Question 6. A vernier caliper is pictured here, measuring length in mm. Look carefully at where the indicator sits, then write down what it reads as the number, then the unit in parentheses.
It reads 10.8 (mm)
